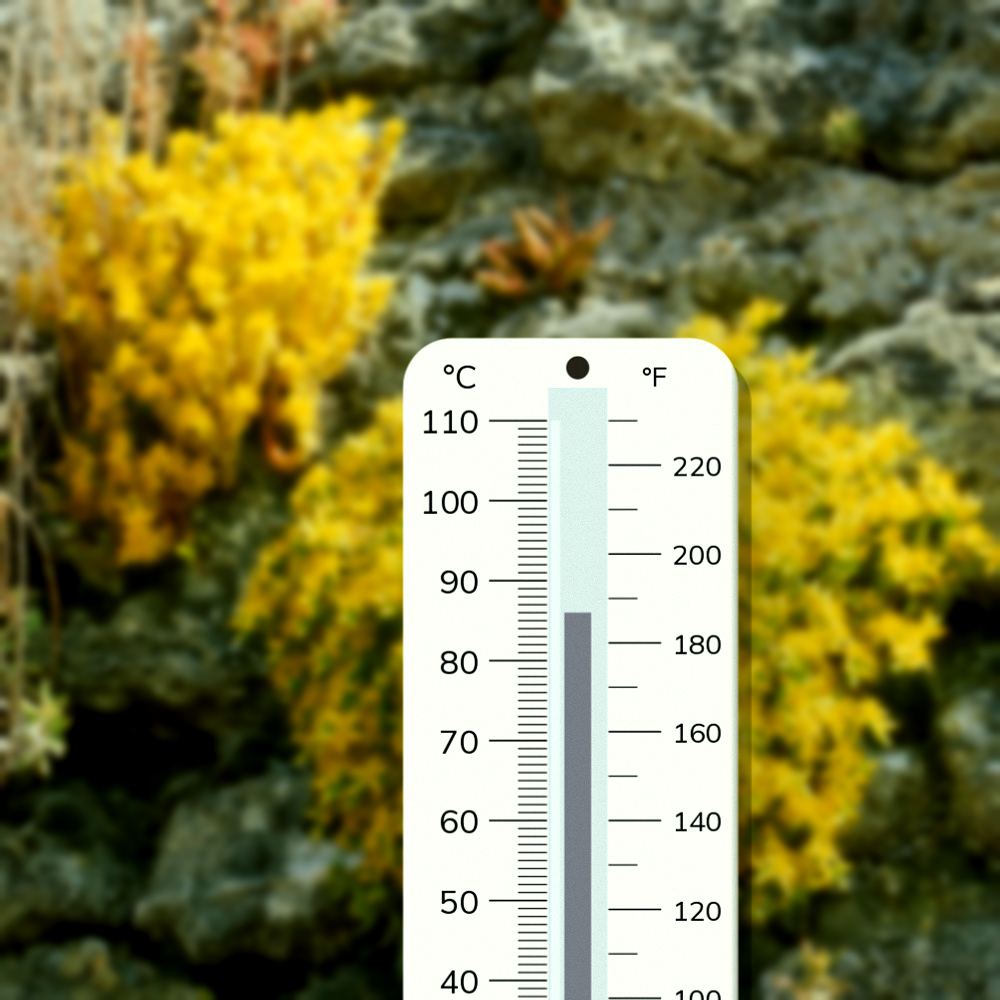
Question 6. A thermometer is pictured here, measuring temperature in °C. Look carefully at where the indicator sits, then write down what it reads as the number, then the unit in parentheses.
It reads 86 (°C)
